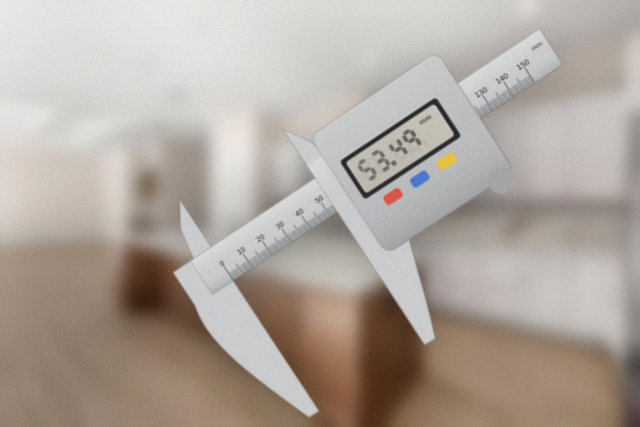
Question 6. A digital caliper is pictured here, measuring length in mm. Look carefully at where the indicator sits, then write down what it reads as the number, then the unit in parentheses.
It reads 53.49 (mm)
